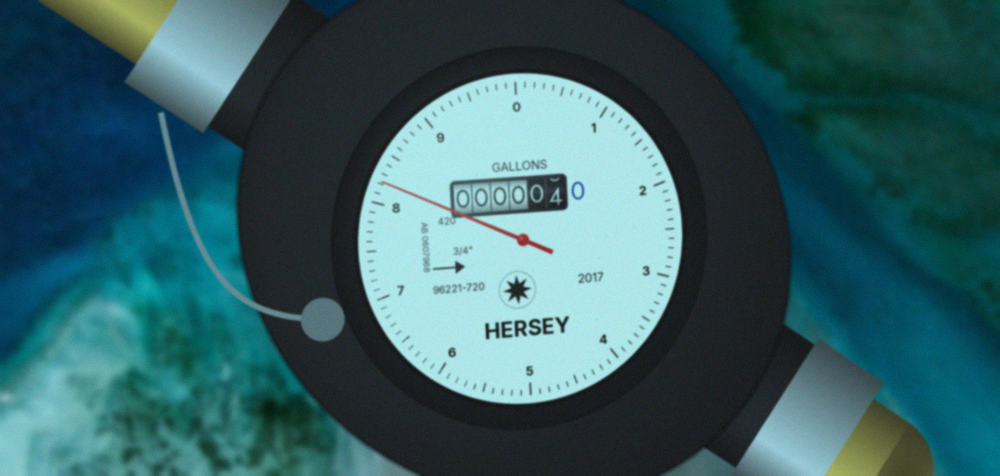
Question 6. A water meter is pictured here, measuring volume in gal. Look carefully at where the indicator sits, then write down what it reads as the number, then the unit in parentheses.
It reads 38.2 (gal)
